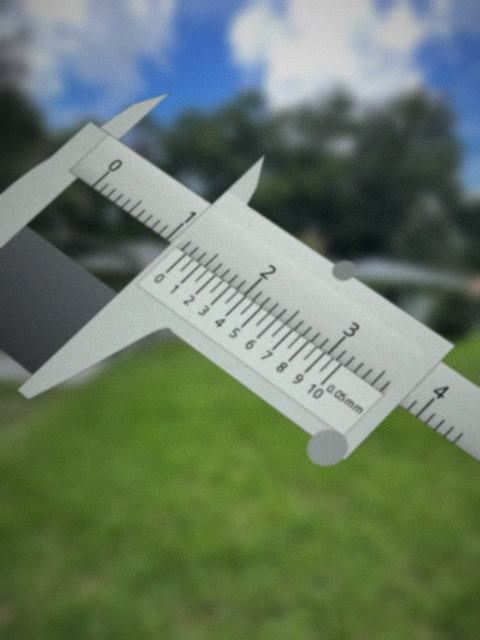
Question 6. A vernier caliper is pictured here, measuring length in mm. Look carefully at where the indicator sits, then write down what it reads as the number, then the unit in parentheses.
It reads 12.6 (mm)
